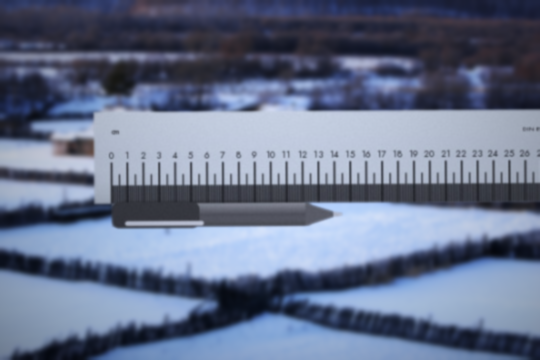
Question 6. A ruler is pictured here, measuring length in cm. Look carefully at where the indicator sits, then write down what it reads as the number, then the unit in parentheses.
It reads 14.5 (cm)
